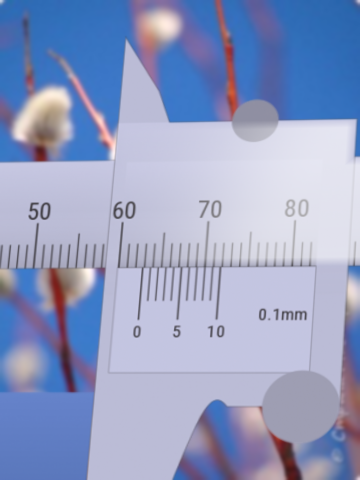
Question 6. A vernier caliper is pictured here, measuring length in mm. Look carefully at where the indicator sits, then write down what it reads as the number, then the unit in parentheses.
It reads 62.8 (mm)
